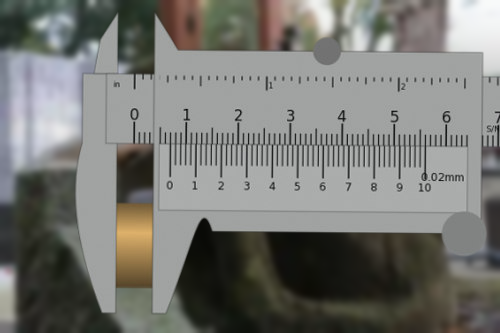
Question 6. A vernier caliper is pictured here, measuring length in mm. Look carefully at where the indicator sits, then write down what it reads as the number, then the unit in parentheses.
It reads 7.0 (mm)
